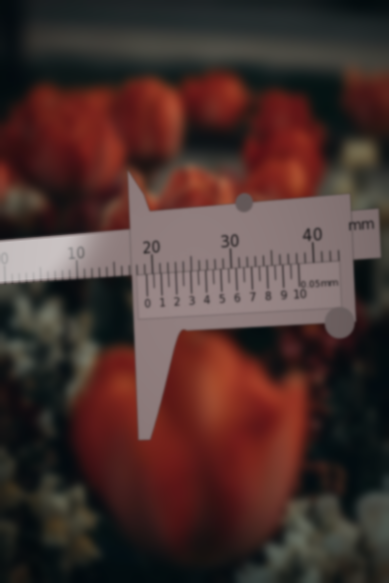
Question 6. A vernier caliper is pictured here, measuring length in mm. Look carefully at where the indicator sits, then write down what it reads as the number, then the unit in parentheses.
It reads 19.2 (mm)
